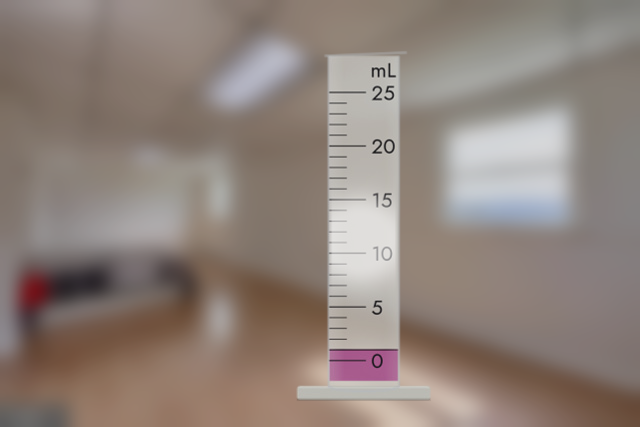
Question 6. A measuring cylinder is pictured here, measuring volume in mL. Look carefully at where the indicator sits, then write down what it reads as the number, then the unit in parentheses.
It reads 1 (mL)
